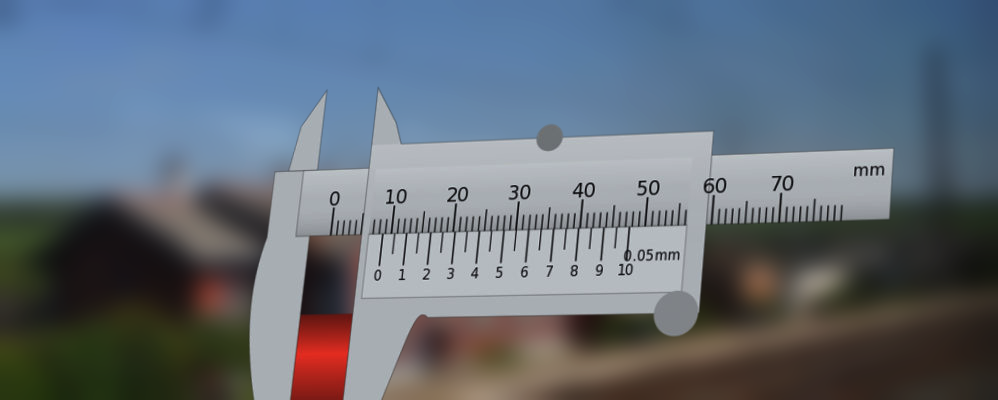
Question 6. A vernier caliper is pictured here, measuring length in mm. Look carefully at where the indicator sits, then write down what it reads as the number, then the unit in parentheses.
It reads 8.6 (mm)
